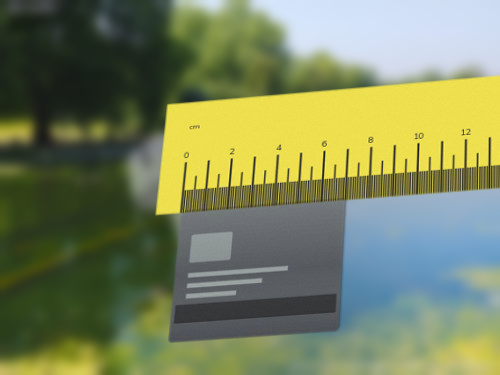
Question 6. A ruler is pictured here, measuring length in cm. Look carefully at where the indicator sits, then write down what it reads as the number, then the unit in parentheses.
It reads 7 (cm)
